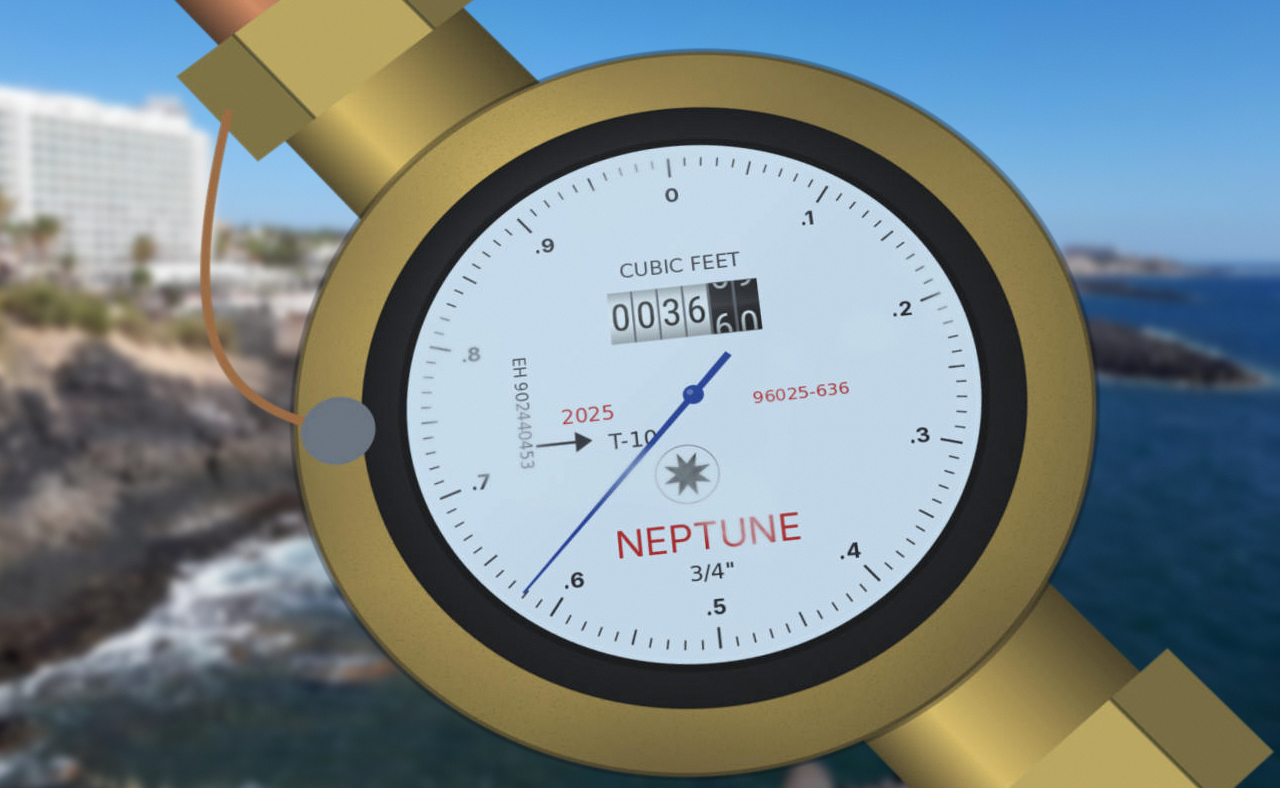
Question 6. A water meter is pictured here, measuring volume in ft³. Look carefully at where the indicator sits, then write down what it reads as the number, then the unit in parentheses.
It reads 3659.62 (ft³)
